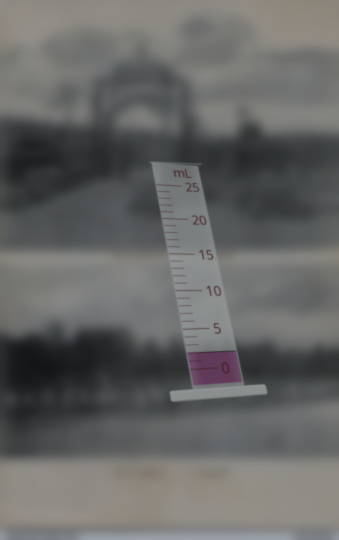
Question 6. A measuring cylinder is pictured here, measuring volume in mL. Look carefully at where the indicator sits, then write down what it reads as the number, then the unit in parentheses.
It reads 2 (mL)
